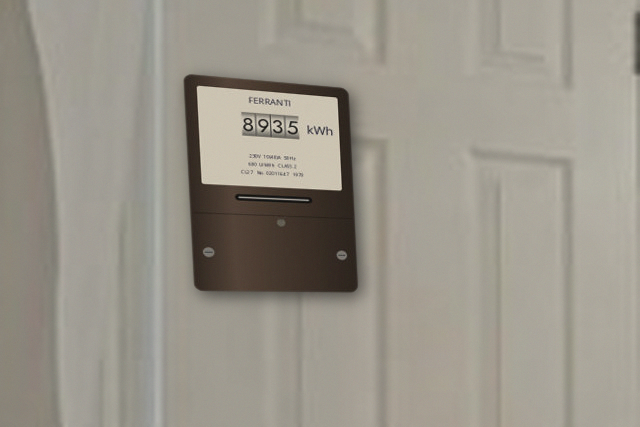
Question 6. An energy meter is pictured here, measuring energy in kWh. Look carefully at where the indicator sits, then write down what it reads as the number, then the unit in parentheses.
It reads 8935 (kWh)
